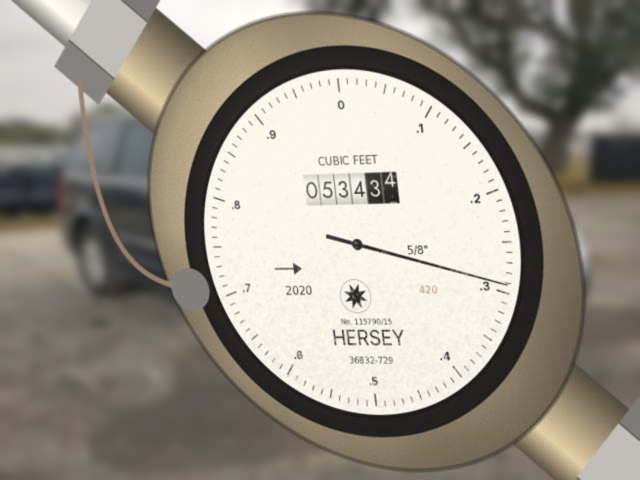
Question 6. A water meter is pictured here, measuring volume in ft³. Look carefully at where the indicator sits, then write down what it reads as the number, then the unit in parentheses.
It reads 53434.29 (ft³)
